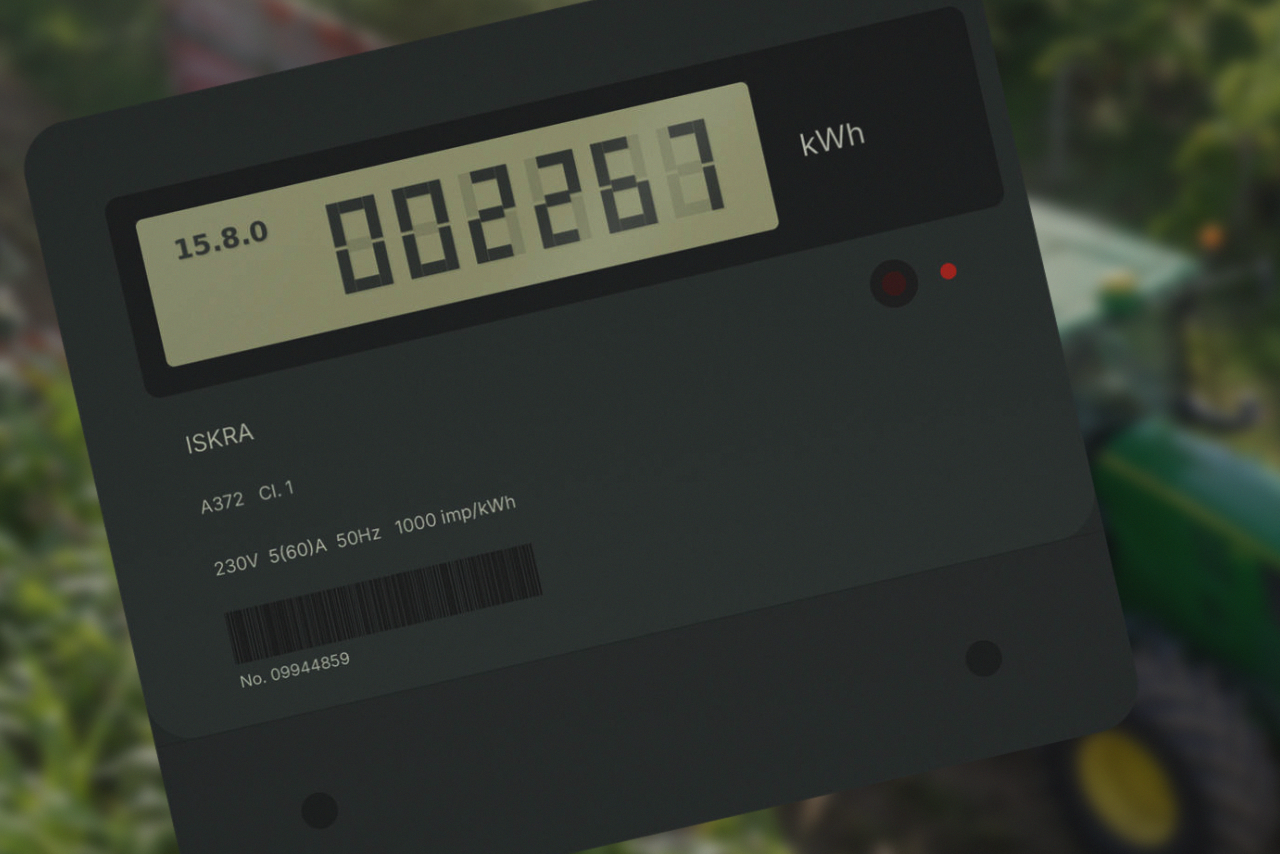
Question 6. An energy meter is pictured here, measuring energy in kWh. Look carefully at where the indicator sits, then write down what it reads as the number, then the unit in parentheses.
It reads 2267 (kWh)
